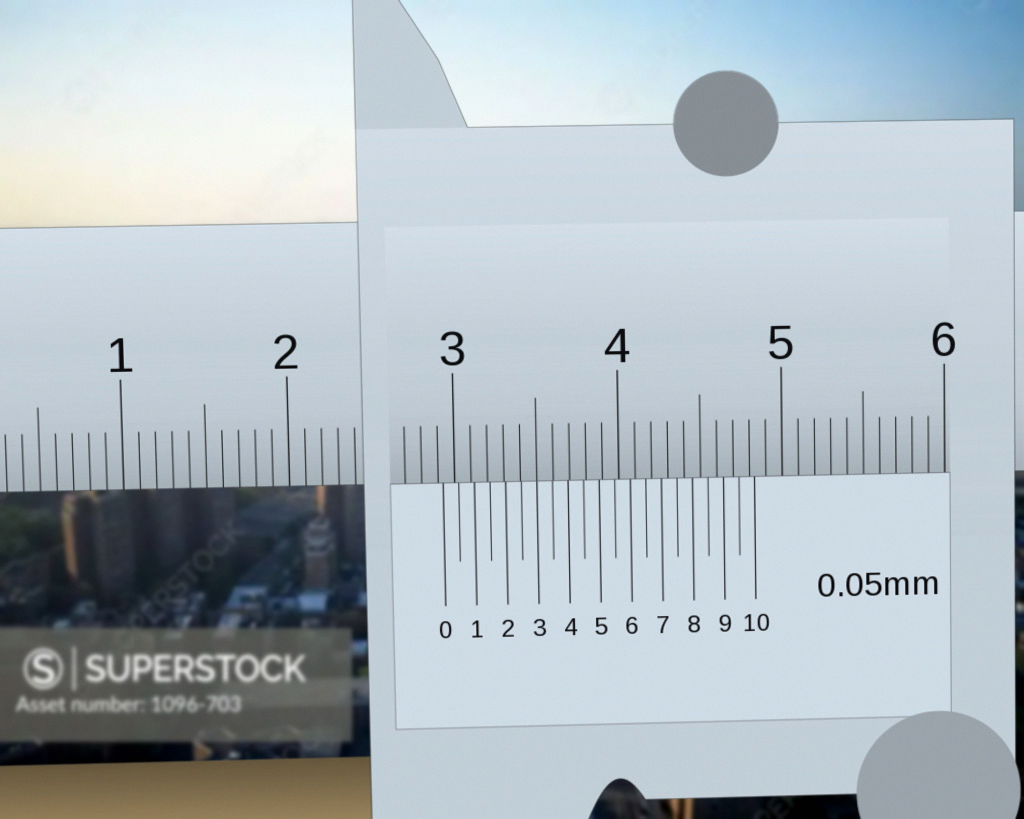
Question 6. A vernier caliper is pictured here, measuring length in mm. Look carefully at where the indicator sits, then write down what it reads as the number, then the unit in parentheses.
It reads 29.3 (mm)
